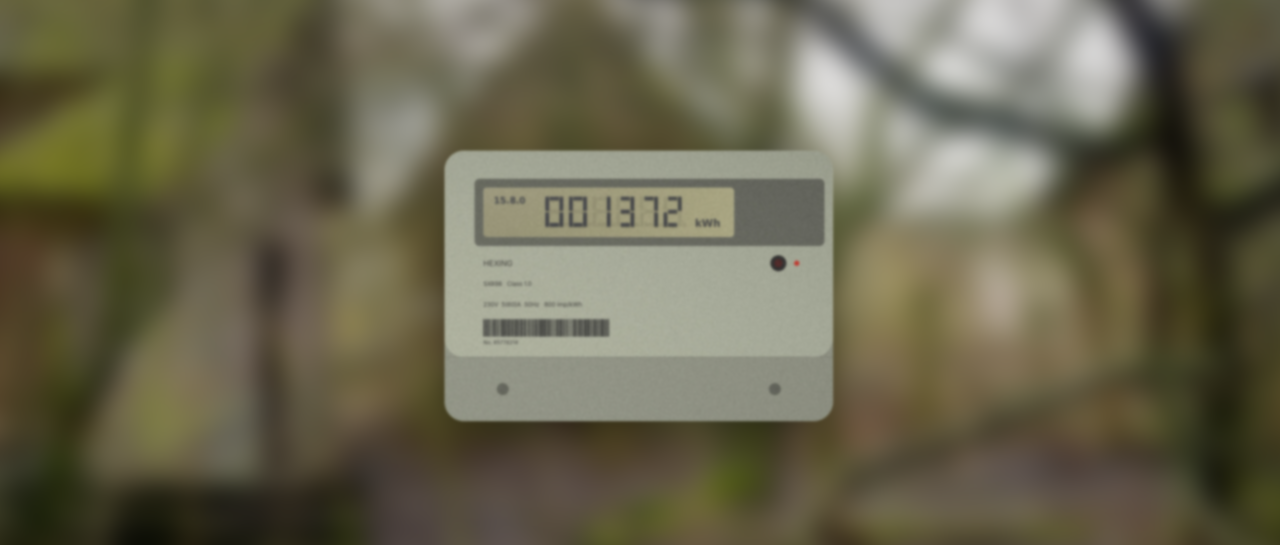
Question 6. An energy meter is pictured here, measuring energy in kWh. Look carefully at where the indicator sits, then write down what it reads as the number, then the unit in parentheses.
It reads 1372 (kWh)
